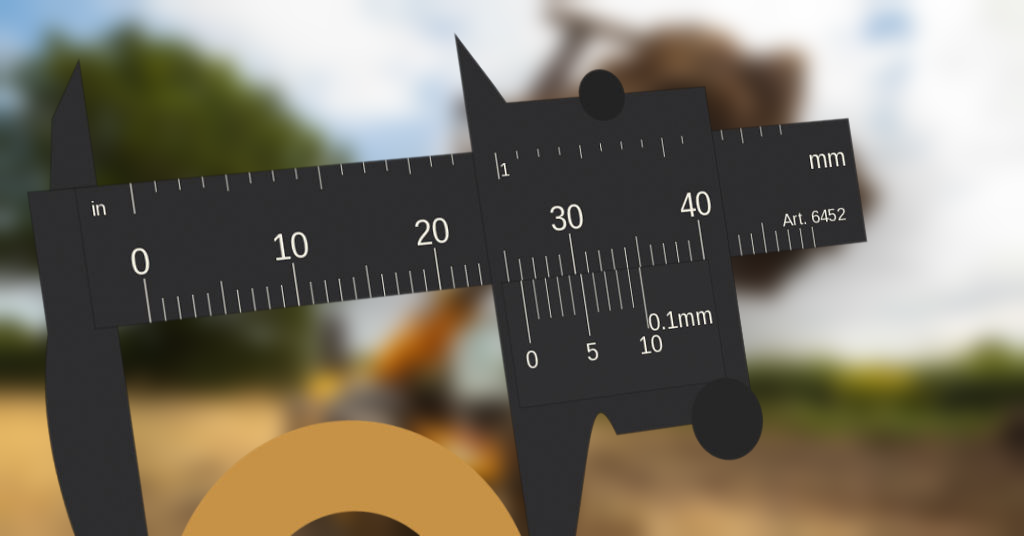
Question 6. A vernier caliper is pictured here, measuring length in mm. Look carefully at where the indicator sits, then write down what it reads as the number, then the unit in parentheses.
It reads 25.9 (mm)
